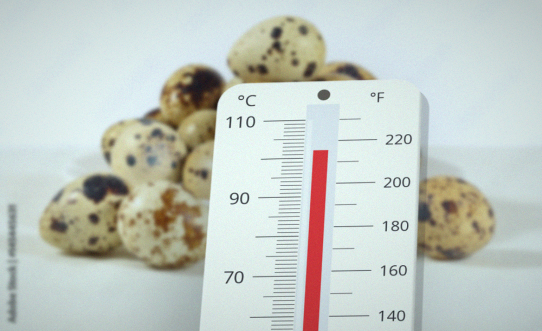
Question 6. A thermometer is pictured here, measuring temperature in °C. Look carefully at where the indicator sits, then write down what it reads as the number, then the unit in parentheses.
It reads 102 (°C)
